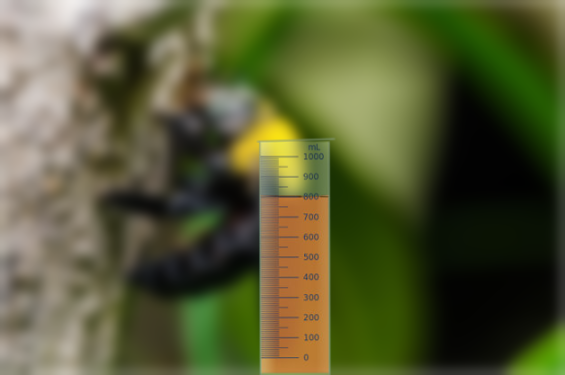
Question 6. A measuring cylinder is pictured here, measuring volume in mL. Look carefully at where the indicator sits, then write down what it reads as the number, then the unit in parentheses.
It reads 800 (mL)
